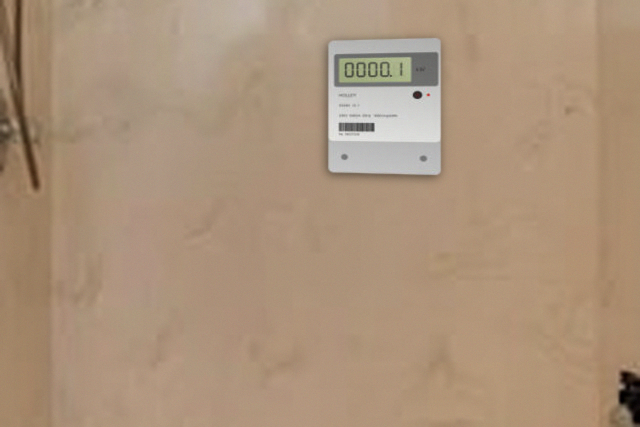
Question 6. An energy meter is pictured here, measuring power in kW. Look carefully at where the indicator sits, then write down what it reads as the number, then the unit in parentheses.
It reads 0.1 (kW)
